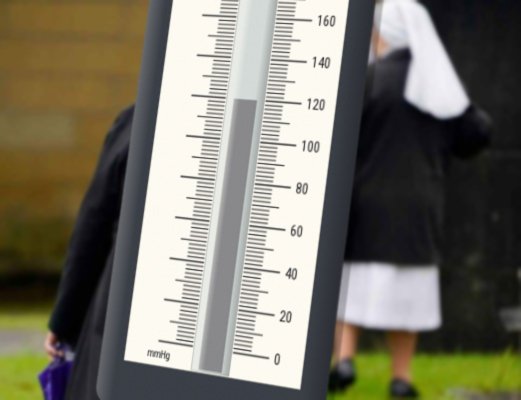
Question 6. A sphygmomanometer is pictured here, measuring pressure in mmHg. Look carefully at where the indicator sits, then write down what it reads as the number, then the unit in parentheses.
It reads 120 (mmHg)
